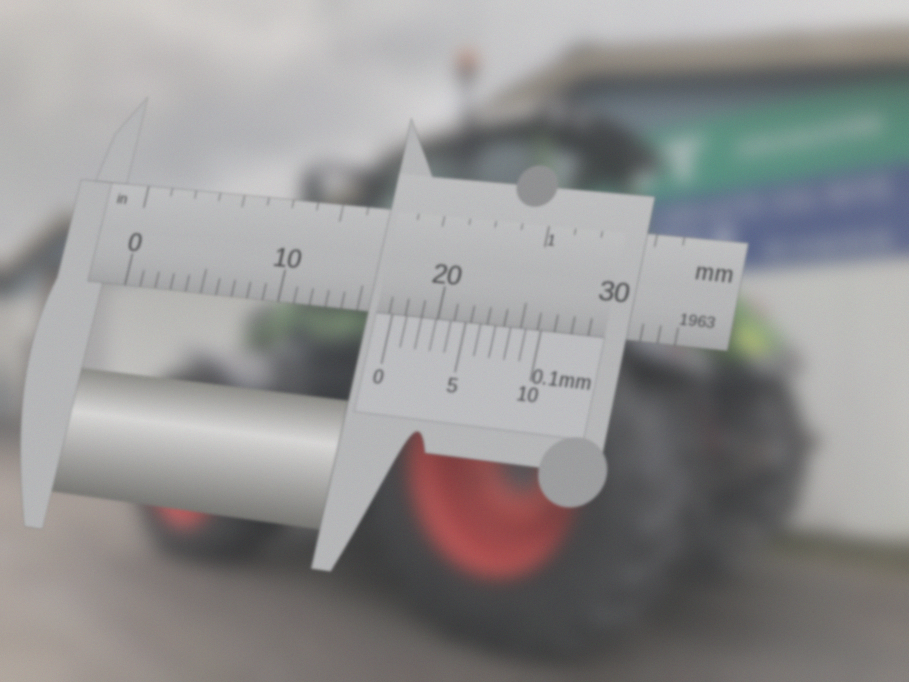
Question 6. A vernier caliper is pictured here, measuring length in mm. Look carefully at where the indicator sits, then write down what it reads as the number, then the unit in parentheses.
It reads 17.2 (mm)
